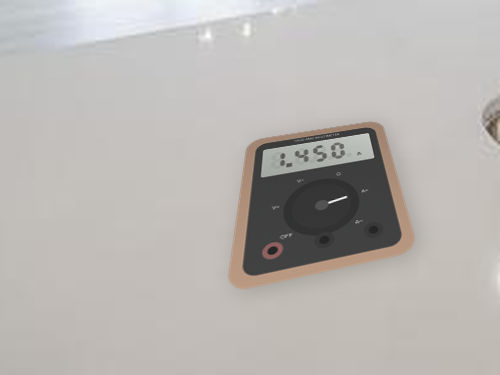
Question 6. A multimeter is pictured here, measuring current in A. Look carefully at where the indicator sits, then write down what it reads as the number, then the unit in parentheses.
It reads 1.450 (A)
